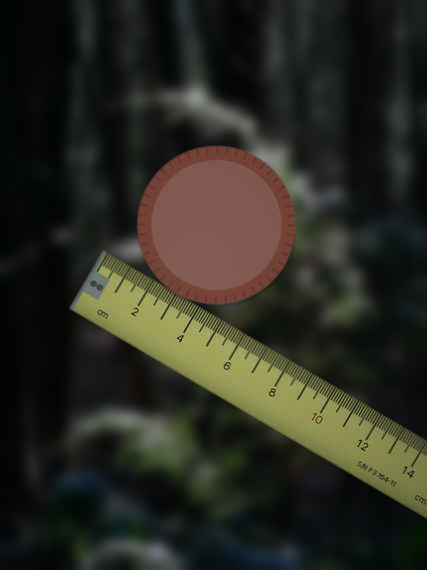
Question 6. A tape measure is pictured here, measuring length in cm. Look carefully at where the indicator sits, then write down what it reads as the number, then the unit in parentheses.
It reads 6 (cm)
